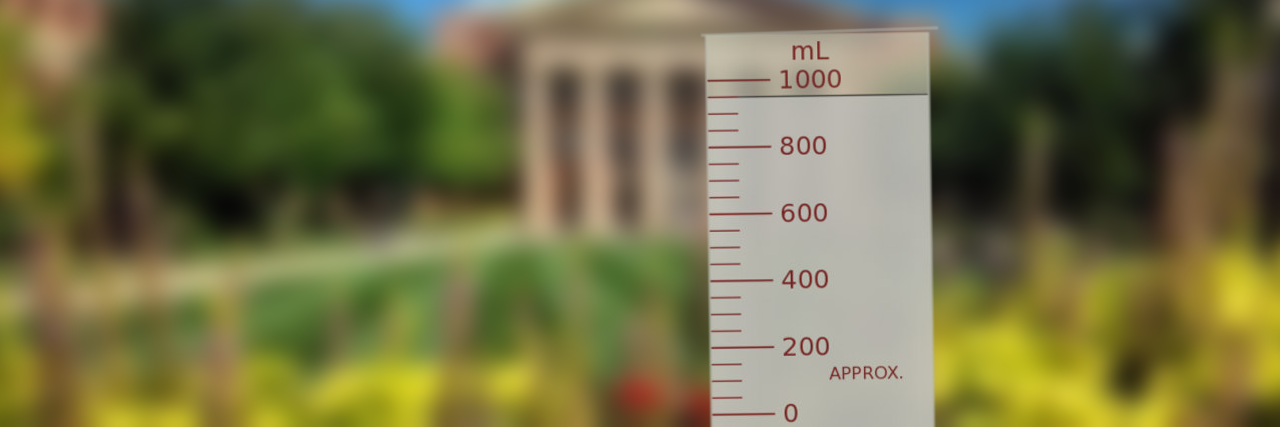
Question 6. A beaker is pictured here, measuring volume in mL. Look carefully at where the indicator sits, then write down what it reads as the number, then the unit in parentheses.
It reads 950 (mL)
